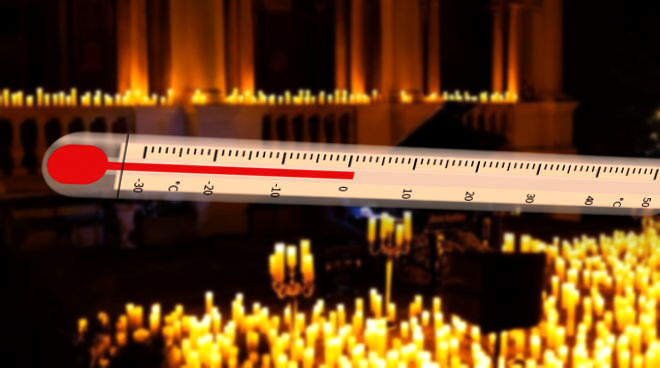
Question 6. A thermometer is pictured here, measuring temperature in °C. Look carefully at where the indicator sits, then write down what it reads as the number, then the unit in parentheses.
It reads 1 (°C)
